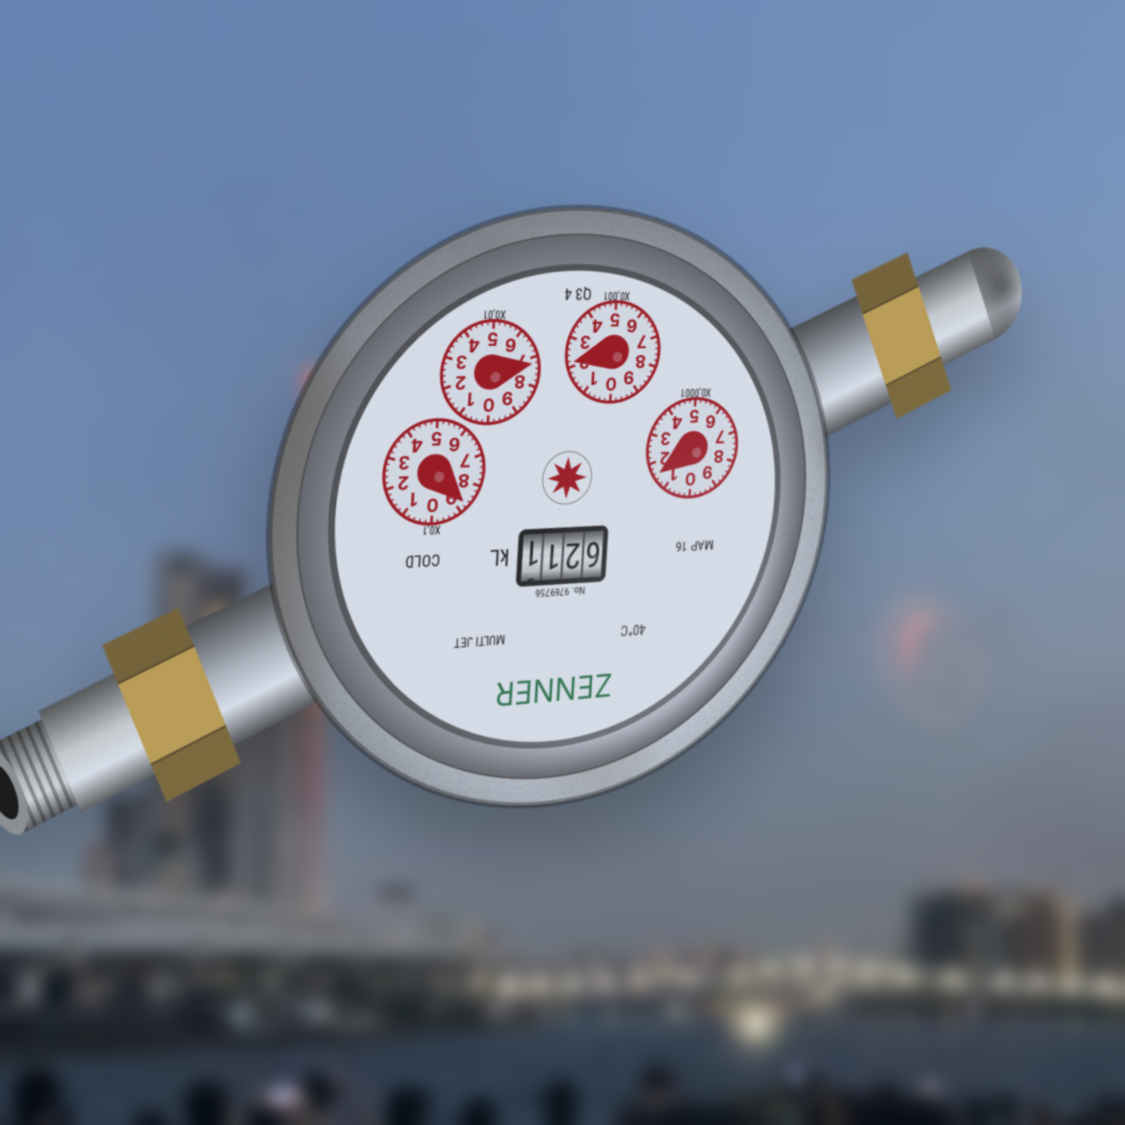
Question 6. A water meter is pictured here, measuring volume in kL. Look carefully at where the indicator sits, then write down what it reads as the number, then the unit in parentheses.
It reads 6210.8721 (kL)
